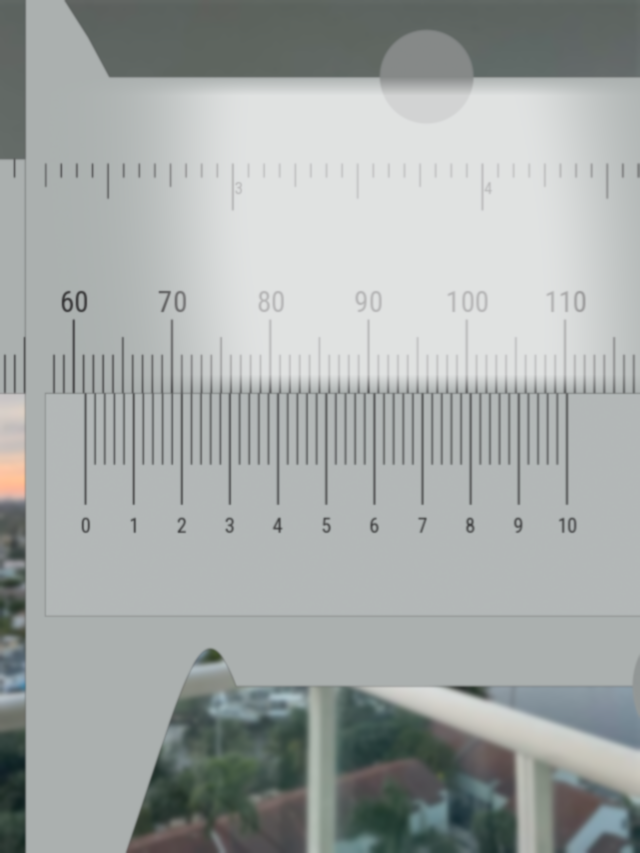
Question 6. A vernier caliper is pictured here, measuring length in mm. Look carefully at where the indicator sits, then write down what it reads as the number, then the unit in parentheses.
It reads 61.2 (mm)
